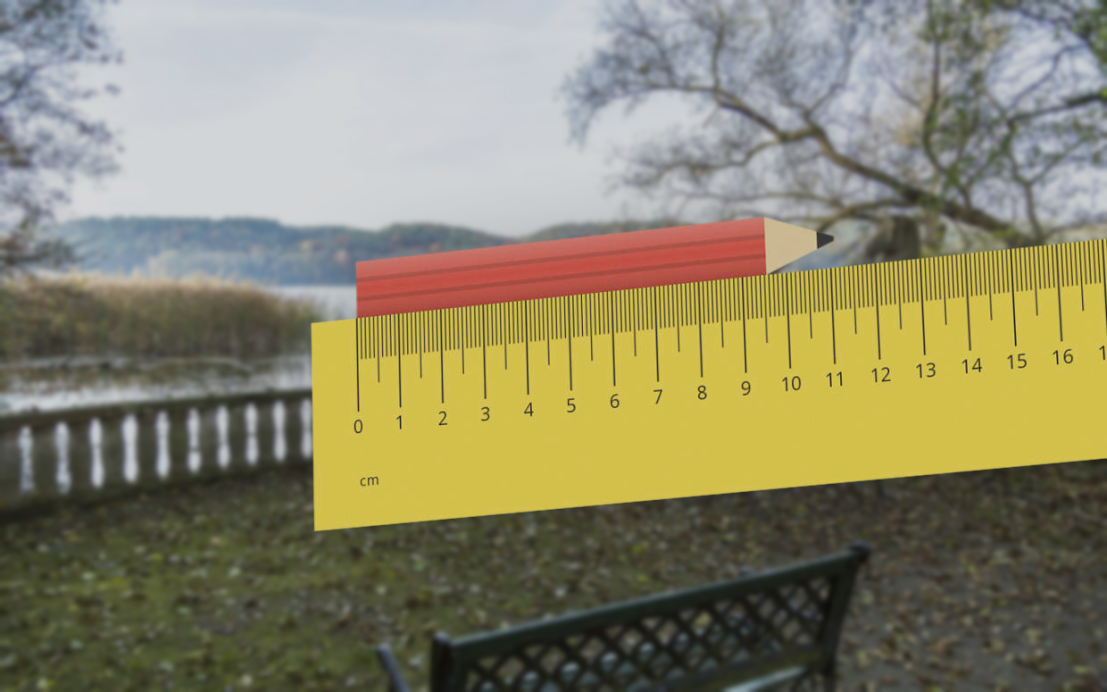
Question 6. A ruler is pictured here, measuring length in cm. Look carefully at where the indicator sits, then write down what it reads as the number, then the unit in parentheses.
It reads 11.1 (cm)
